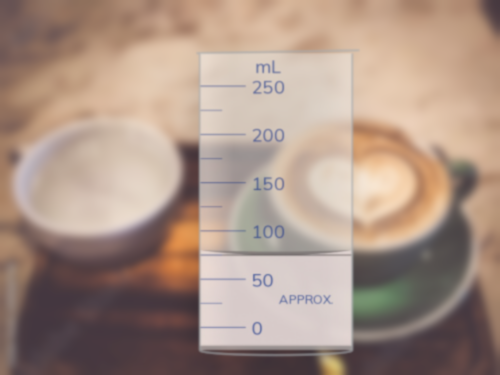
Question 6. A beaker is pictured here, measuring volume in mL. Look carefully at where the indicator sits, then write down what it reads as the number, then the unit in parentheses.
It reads 75 (mL)
